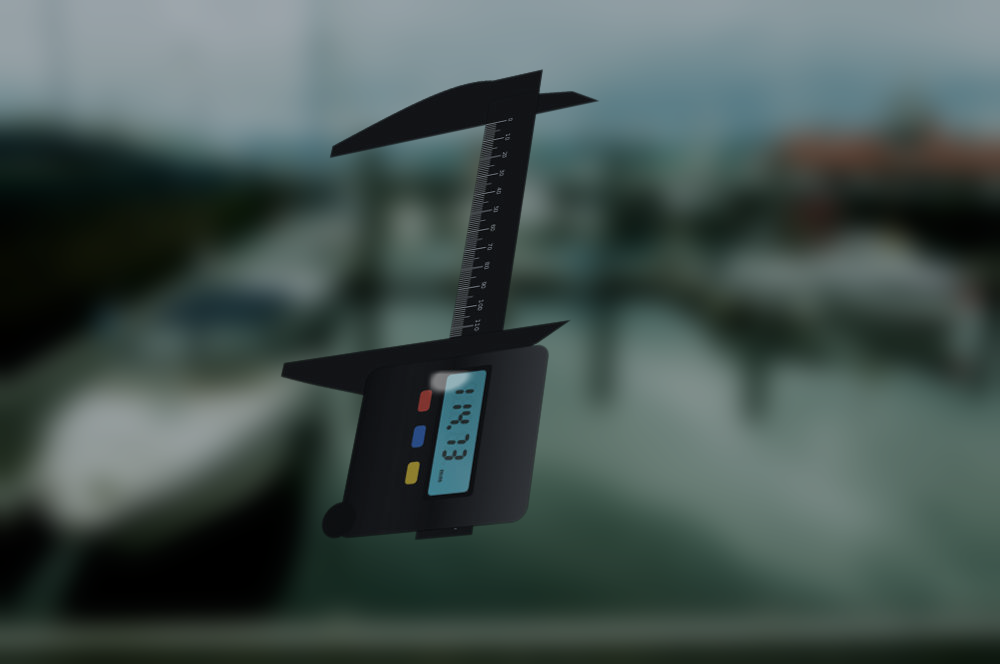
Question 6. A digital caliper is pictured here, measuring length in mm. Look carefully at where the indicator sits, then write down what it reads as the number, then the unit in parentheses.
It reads 114.73 (mm)
